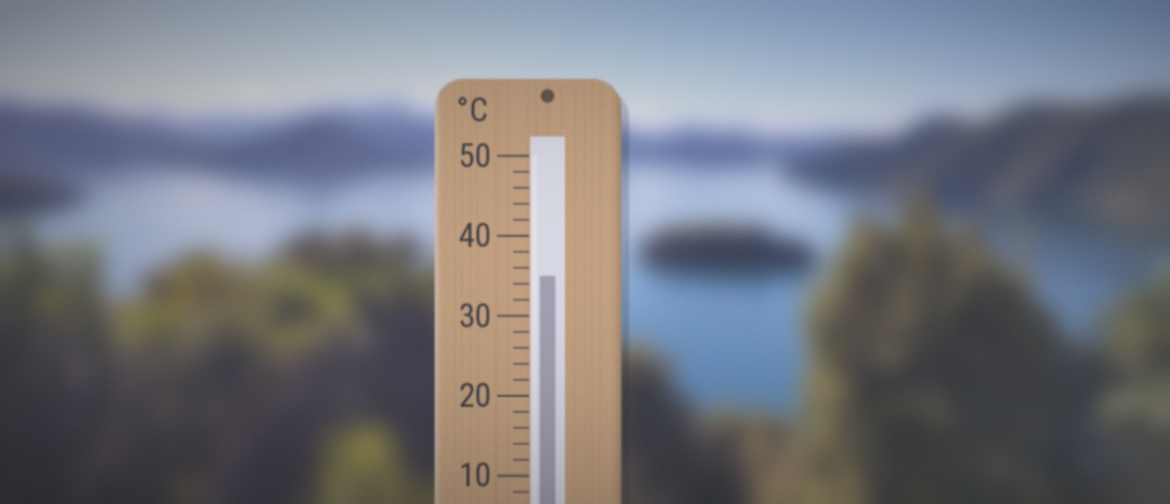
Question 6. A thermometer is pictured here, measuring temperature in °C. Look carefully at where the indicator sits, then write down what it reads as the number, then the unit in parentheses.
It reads 35 (°C)
